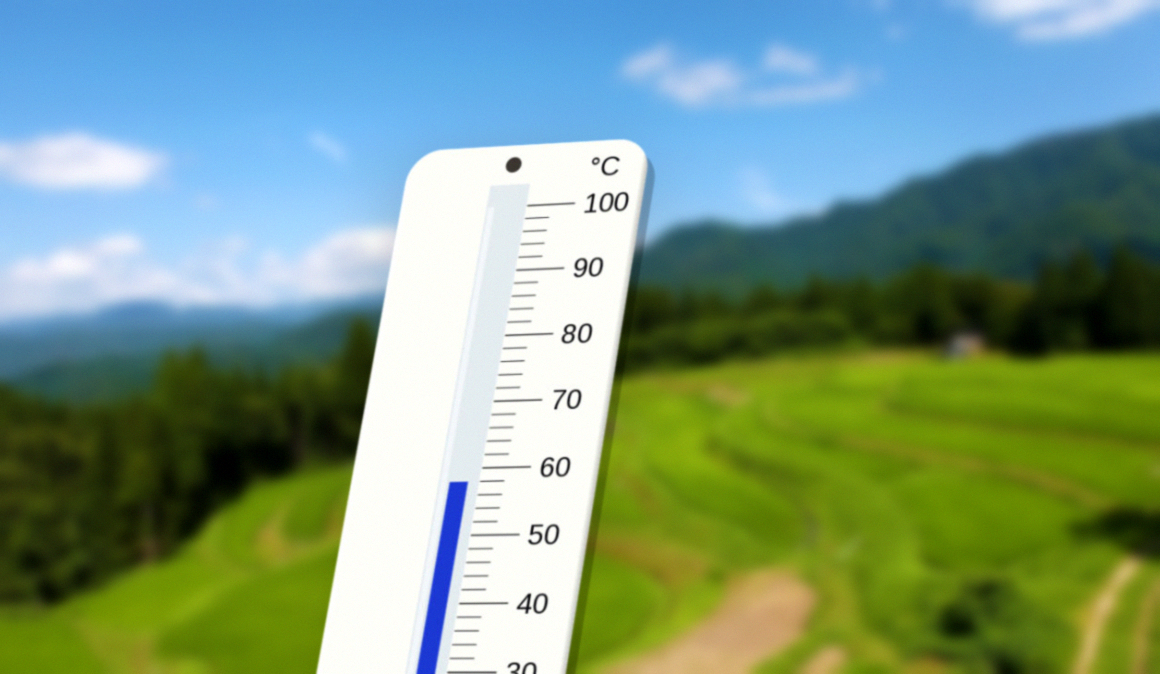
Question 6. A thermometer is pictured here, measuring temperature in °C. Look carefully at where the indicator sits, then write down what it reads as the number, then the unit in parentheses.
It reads 58 (°C)
